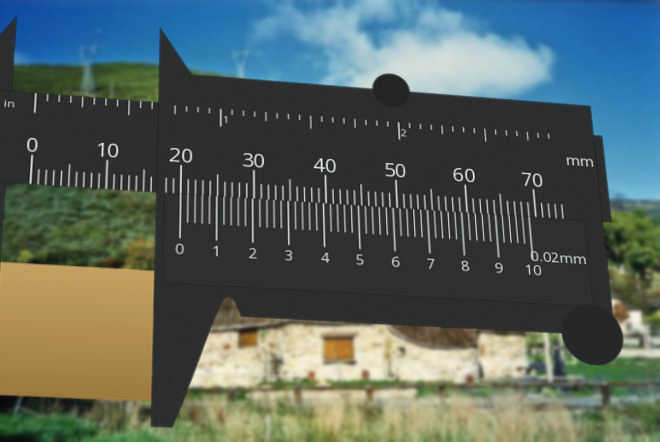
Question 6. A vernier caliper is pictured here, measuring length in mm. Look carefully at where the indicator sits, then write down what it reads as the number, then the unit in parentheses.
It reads 20.0 (mm)
